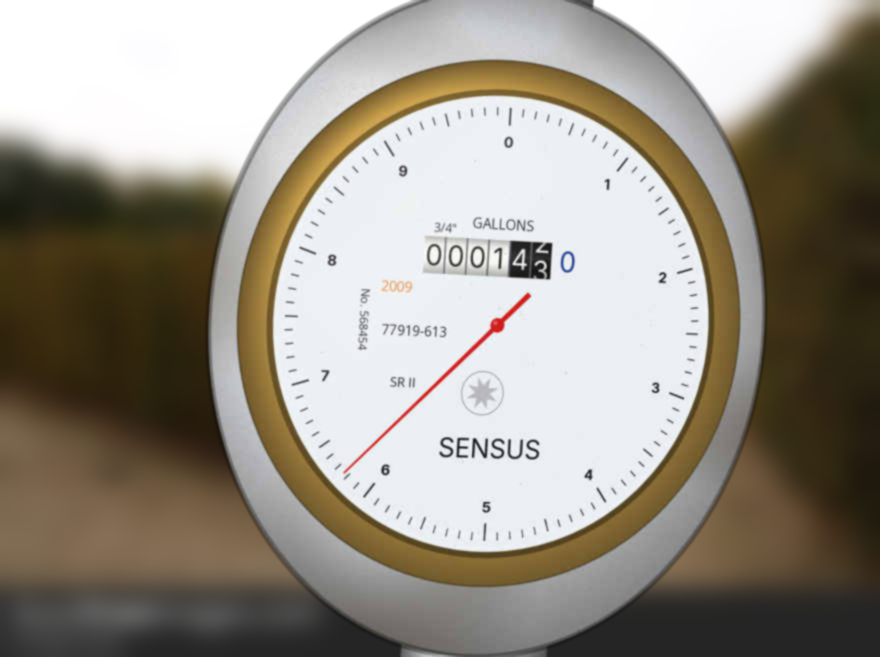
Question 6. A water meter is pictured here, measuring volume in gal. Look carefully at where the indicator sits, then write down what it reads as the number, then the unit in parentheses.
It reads 1426.2 (gal)
